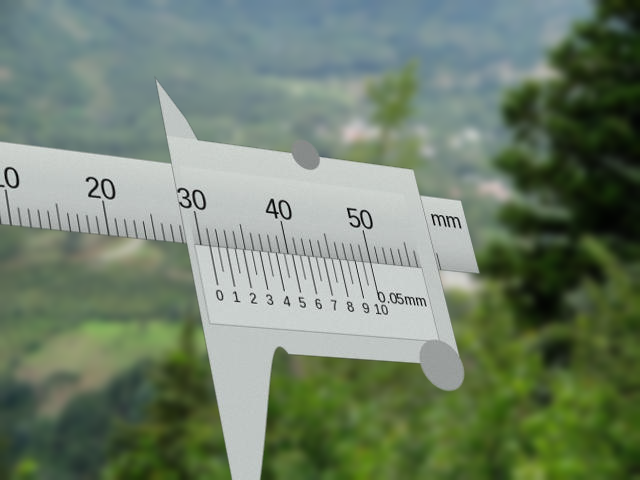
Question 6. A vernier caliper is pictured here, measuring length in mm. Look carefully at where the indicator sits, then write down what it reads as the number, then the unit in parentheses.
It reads 31.0 (mm)
